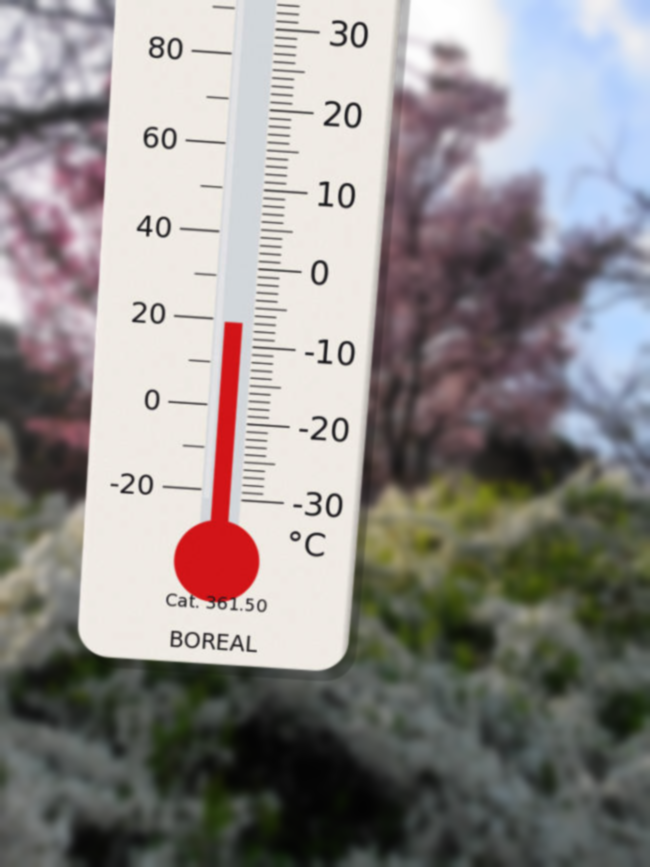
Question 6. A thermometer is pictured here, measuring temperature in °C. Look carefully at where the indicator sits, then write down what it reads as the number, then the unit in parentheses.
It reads -7 (°C)
